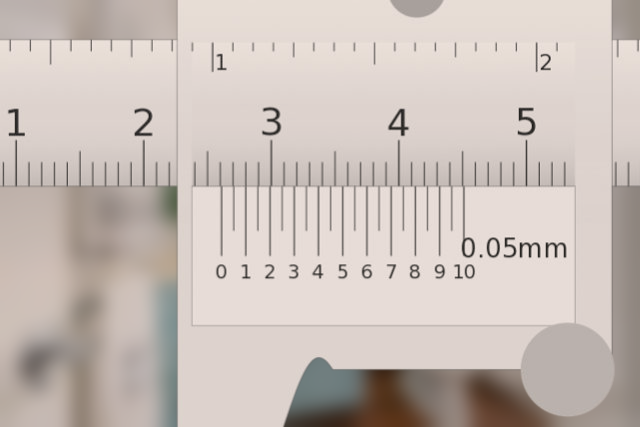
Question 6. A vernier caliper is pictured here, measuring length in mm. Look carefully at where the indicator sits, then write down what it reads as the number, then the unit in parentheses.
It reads 26.1 (mm)
